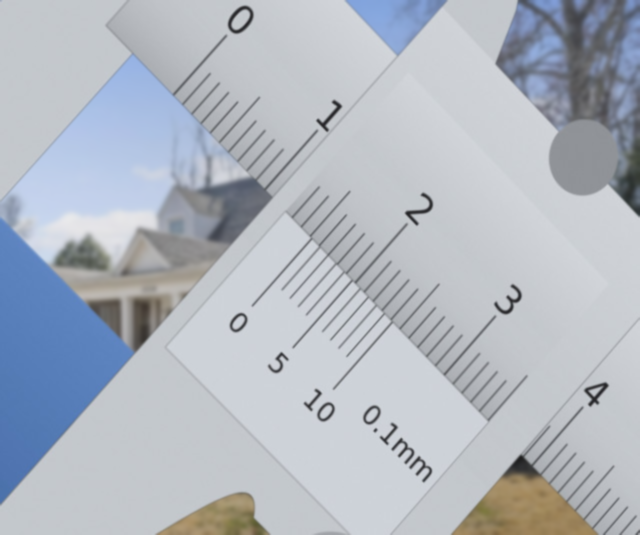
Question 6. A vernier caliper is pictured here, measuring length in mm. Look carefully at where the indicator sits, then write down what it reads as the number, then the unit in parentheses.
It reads 15.2 (mm)
